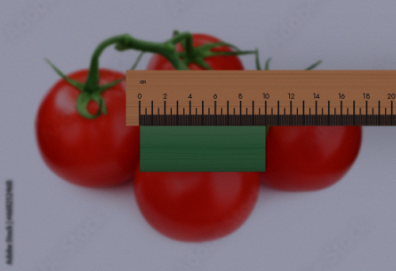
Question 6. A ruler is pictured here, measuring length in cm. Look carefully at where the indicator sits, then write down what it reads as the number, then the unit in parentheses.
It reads 10 (cm)
